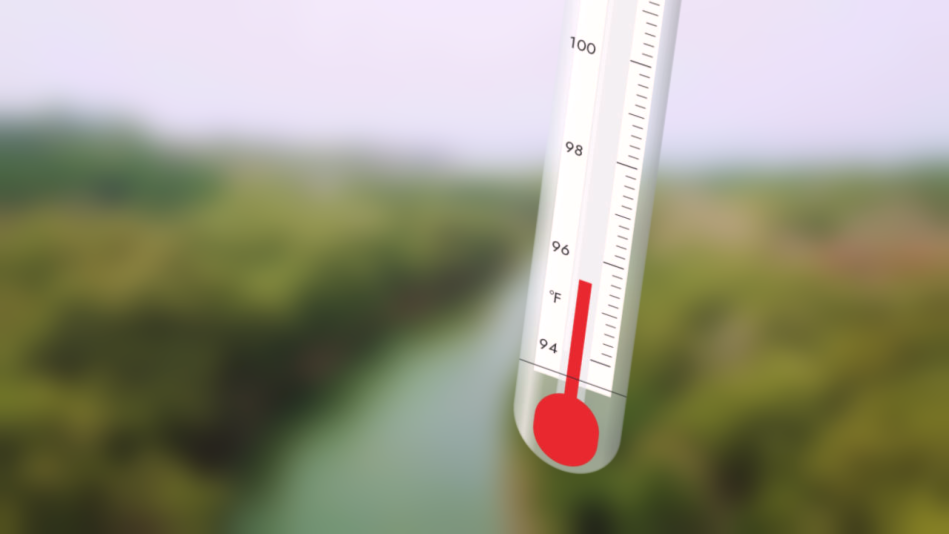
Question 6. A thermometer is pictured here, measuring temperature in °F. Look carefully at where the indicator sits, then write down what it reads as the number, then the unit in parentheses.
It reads 95.5 (°F)
